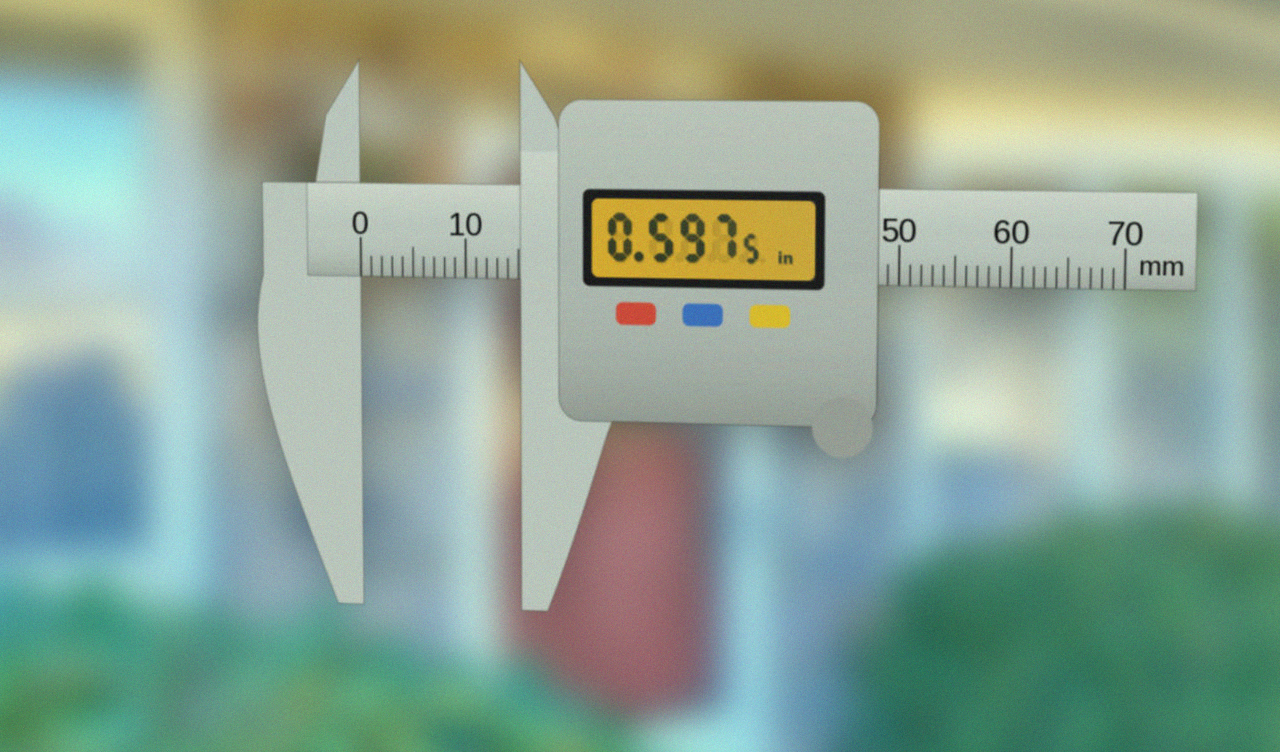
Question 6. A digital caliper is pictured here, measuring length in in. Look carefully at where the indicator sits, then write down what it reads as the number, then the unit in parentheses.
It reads 0.5975 (in)
